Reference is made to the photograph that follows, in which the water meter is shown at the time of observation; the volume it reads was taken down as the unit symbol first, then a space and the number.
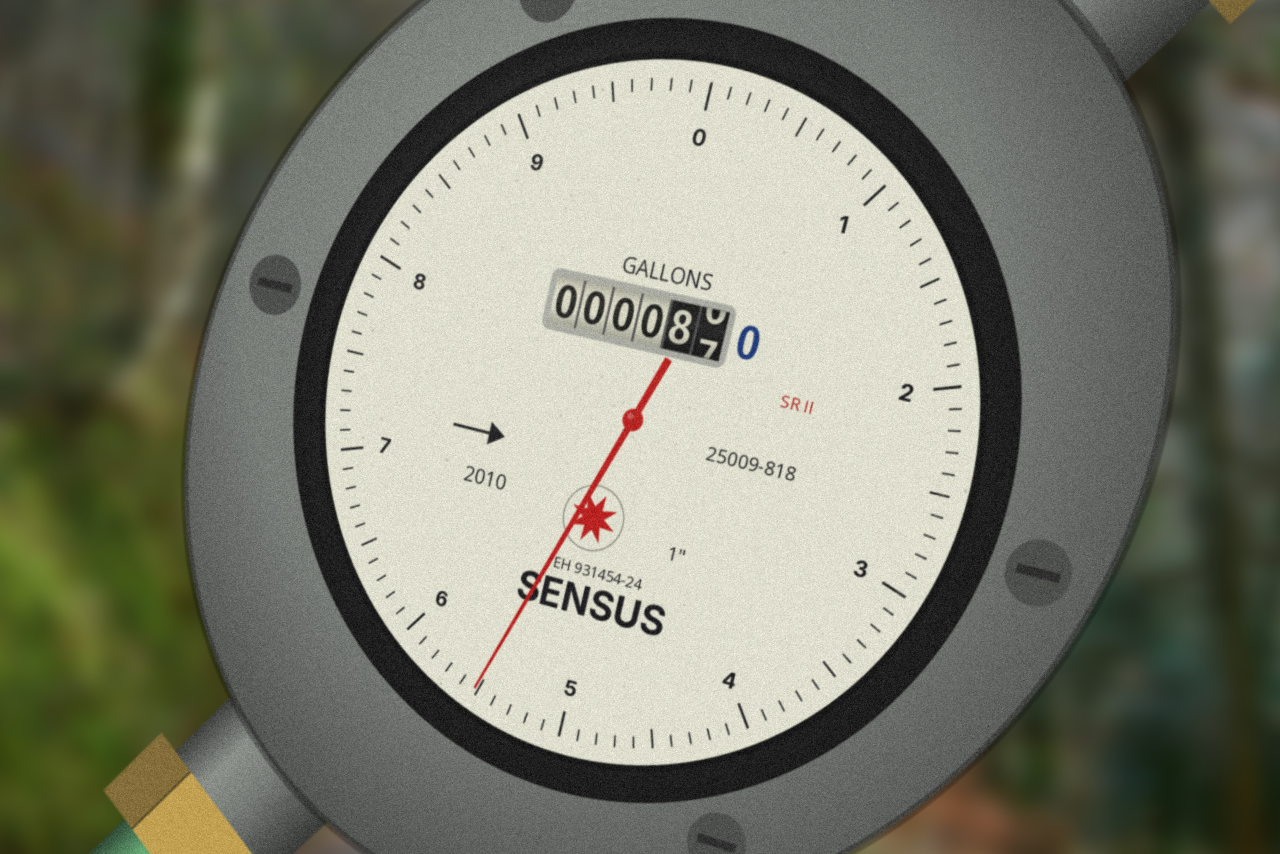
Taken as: gal 865.5
